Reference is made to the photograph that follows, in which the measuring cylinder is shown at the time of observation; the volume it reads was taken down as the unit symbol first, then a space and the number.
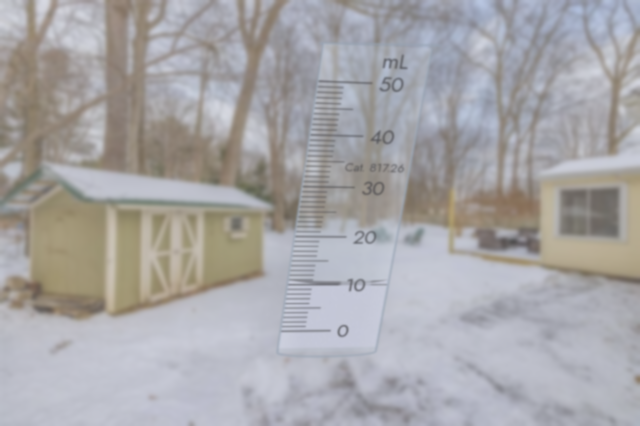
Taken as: mL 10
